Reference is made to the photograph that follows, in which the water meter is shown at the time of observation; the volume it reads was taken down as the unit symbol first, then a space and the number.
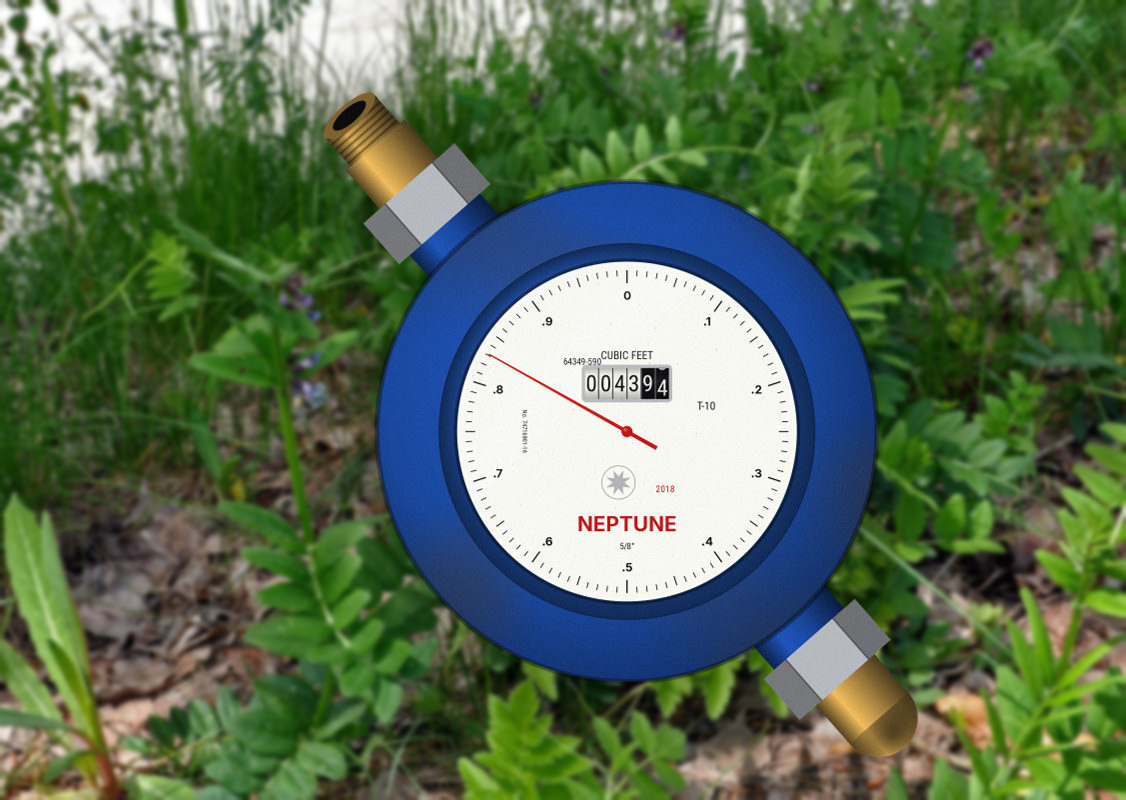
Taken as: ft³ 4393.83
